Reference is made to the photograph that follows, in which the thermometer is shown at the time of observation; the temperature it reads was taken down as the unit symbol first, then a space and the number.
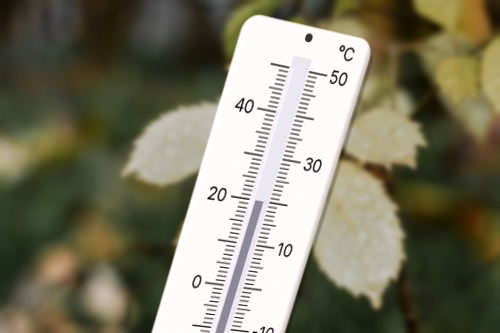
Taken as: °C 20
